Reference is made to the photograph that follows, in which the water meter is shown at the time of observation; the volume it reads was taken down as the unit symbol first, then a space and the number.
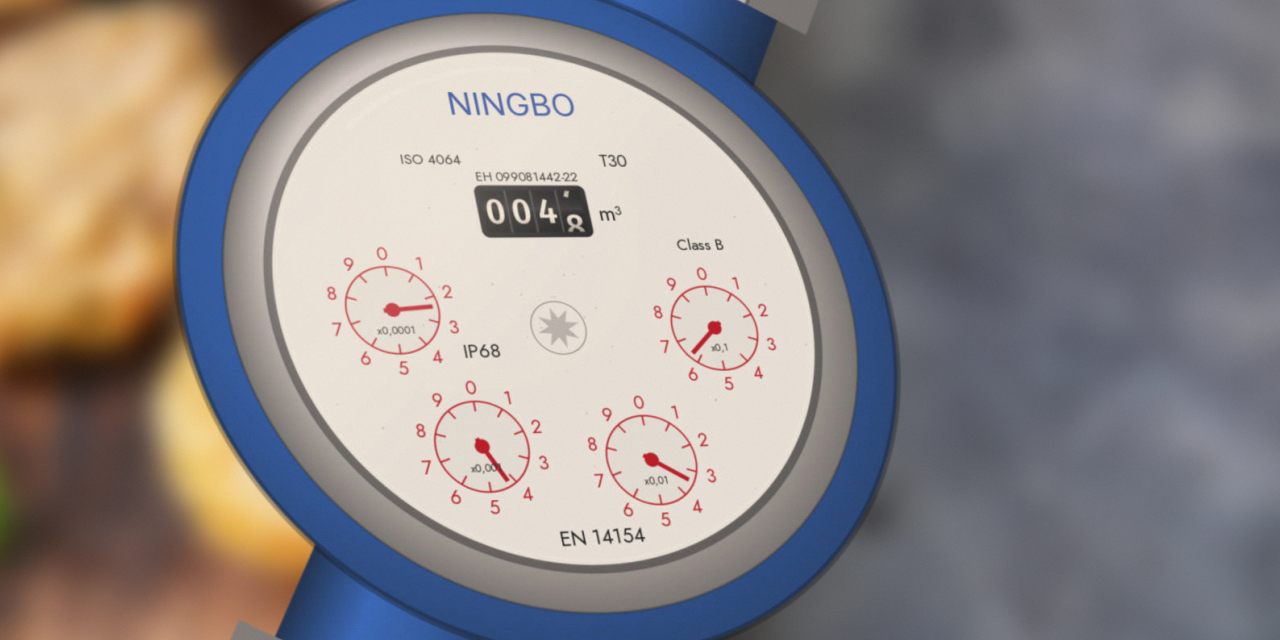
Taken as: m³ 47.6342
